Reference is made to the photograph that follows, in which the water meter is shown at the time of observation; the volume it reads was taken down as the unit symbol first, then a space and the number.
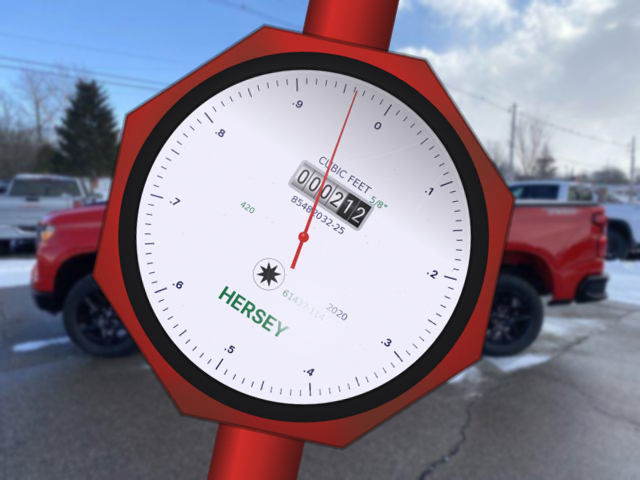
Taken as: ft³ 211.96
